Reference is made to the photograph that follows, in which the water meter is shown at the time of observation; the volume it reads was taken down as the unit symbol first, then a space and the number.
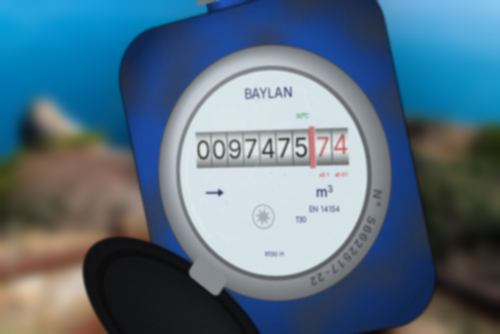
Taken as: m³ 97475.74
